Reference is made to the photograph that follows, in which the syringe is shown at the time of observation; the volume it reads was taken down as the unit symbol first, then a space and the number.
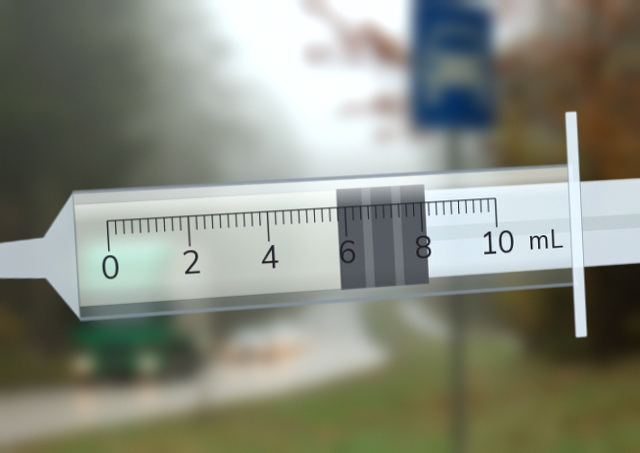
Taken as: mL 5.8
